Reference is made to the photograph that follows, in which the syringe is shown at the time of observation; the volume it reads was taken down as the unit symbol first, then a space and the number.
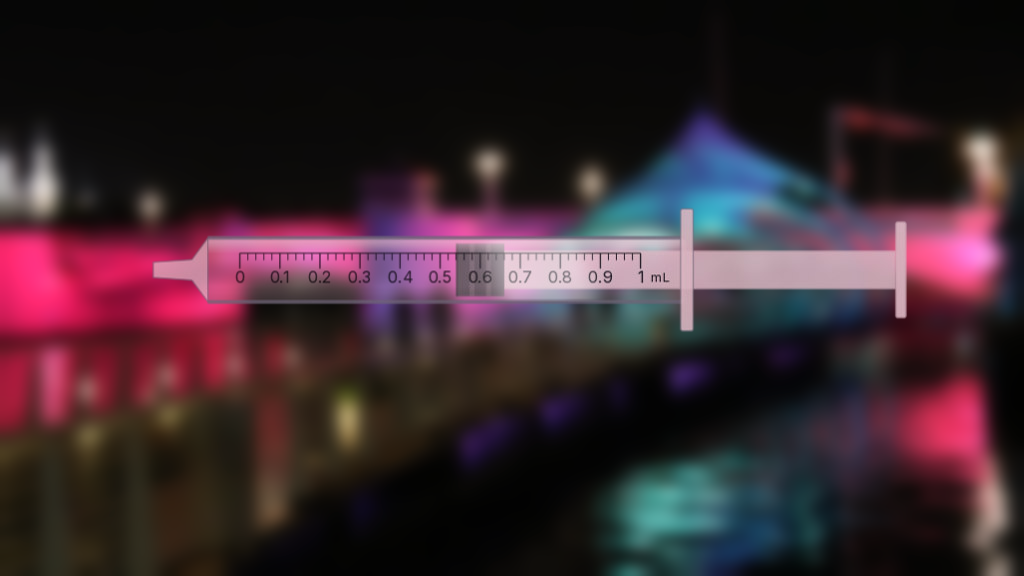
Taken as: mL 0.54
